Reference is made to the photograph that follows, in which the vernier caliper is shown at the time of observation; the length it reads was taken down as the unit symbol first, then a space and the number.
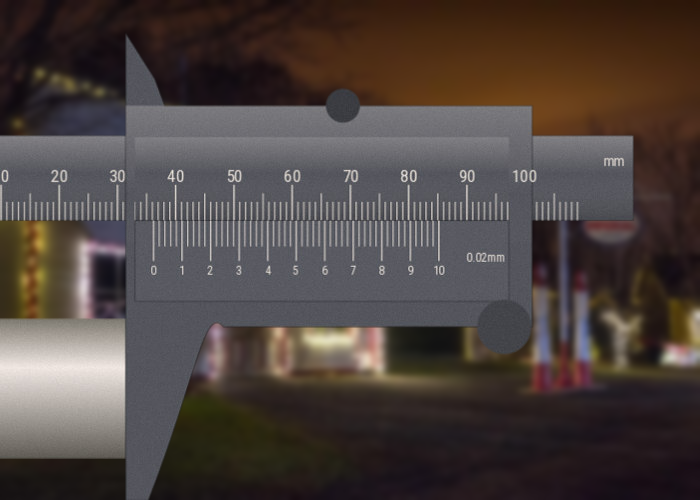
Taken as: mm 36.2
